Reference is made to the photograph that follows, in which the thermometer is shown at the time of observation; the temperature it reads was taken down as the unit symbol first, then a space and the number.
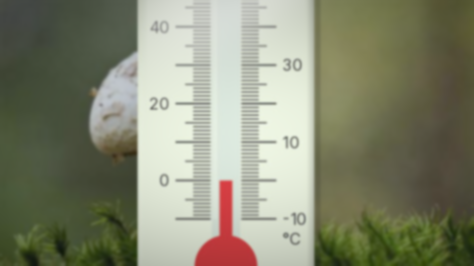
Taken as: °C 0
